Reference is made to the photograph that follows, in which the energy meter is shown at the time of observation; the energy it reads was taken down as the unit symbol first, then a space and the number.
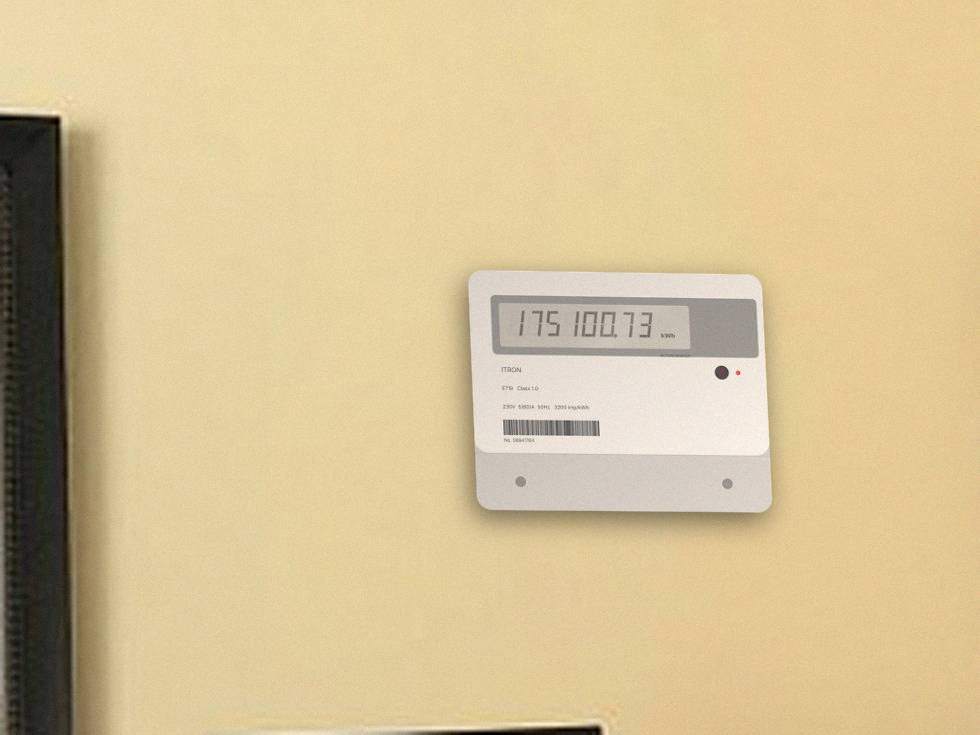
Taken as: kWh 175100.73
